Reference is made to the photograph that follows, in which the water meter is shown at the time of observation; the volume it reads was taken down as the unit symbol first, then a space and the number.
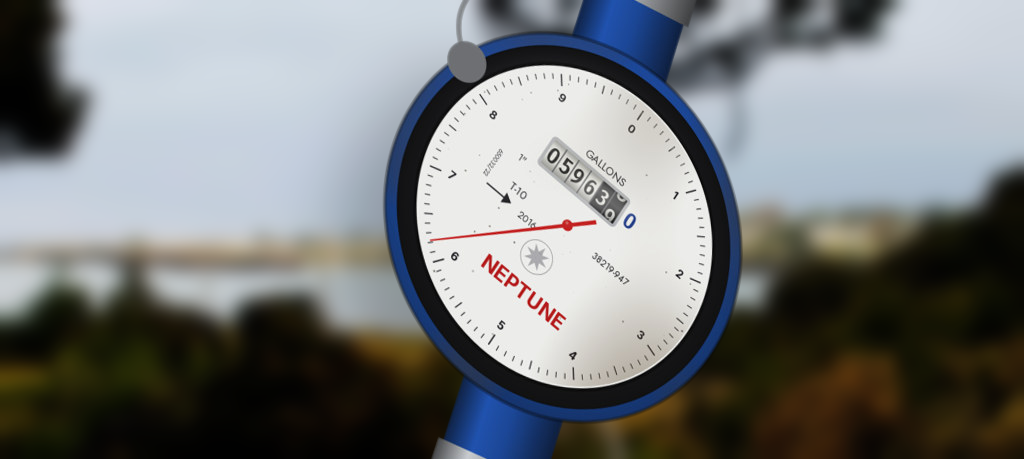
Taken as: gal 596386.2
